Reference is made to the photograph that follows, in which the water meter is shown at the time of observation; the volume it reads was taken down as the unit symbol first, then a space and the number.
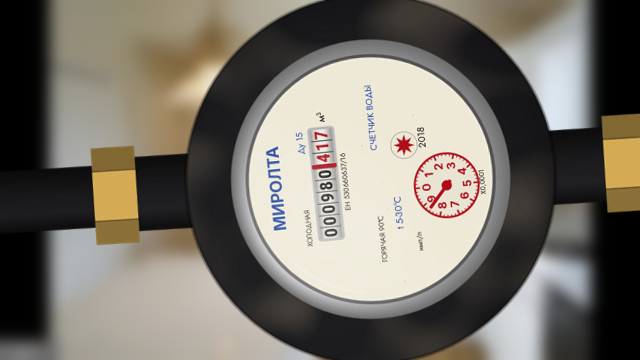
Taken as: m³ 980.4178
